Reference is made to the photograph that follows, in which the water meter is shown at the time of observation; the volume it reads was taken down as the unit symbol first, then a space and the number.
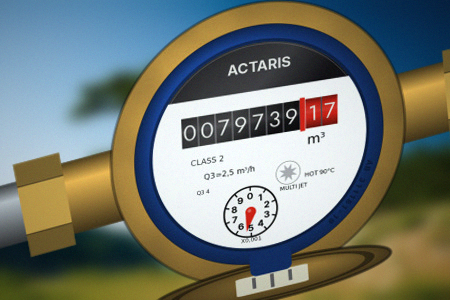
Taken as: m³ 79739.175
